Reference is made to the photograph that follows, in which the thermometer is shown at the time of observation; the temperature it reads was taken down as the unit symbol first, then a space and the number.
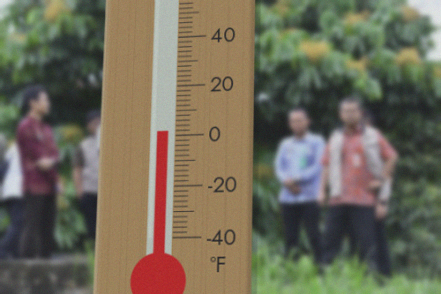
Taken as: °F 2
